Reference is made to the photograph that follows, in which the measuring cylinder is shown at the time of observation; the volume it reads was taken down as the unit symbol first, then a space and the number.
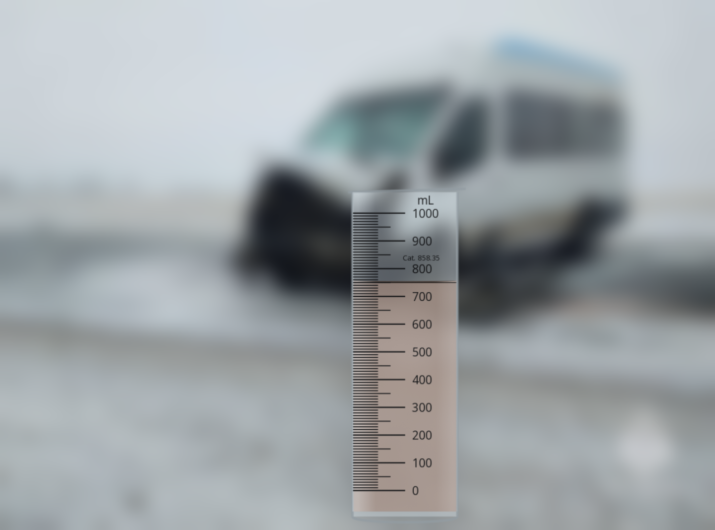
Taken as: mL 750
